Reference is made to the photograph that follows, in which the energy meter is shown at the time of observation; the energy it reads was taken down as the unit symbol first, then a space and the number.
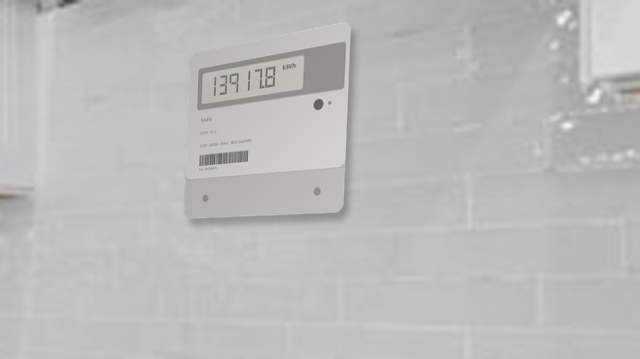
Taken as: kWh 13917.8
